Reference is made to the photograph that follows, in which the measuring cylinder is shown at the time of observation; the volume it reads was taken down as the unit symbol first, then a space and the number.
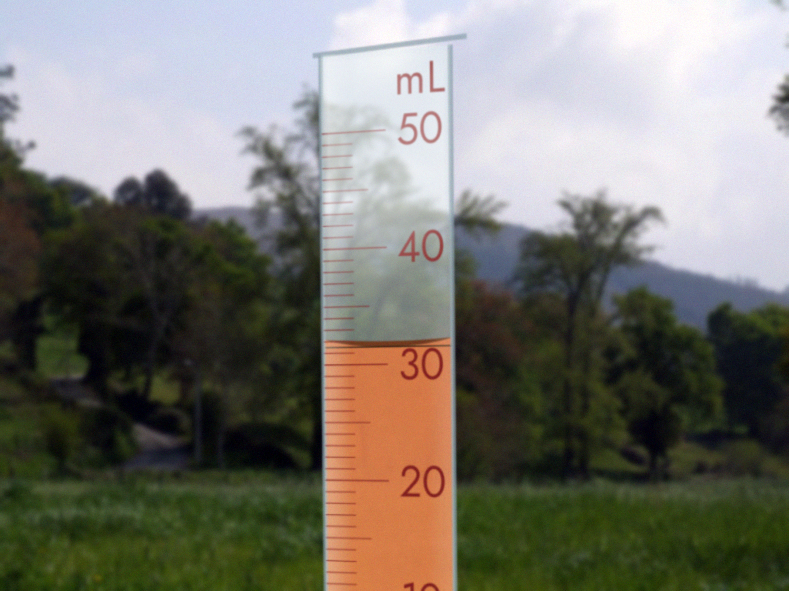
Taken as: mL 31.5
